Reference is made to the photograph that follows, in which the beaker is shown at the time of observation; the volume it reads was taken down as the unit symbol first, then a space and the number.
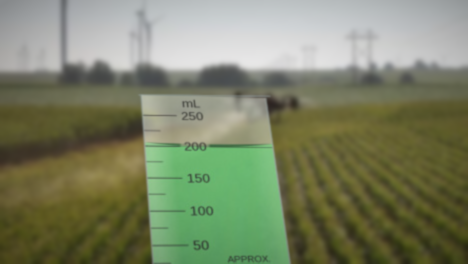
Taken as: mL 200
